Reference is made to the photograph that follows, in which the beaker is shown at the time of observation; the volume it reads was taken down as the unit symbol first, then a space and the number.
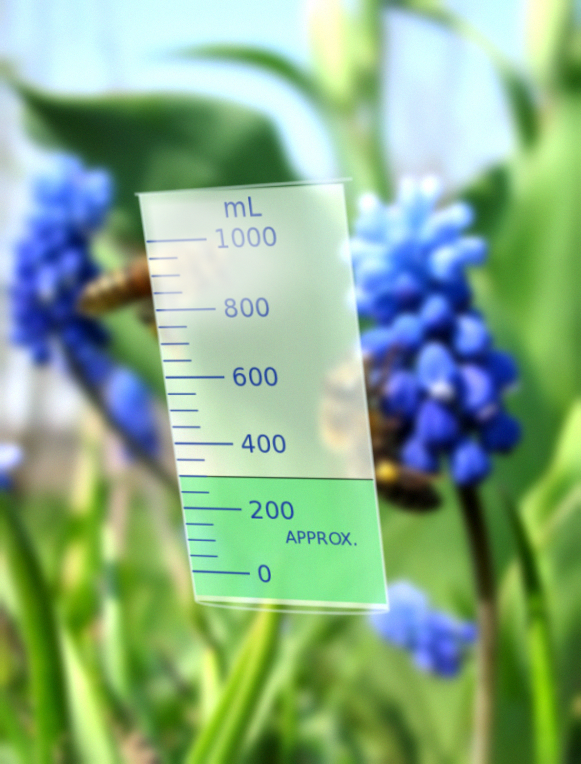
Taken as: mL 300
